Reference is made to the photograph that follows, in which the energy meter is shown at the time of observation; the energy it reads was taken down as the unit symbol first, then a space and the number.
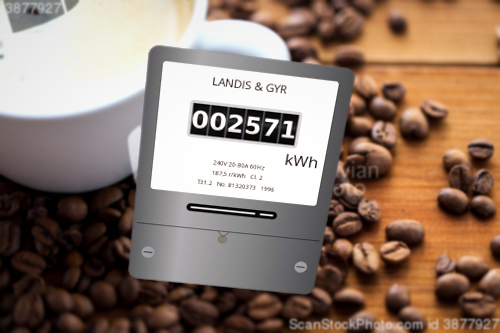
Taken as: kWh 2571
